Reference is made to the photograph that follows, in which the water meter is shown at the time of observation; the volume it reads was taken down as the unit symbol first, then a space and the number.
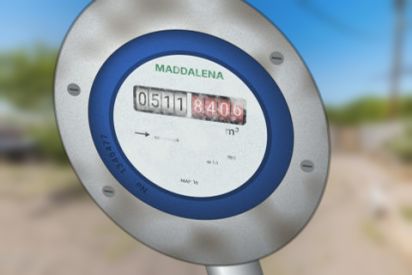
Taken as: m³ 511.8406
